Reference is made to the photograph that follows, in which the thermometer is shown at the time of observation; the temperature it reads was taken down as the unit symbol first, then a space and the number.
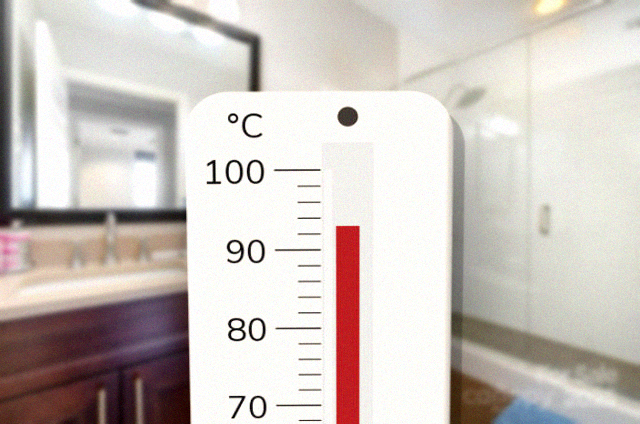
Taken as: °C 93
